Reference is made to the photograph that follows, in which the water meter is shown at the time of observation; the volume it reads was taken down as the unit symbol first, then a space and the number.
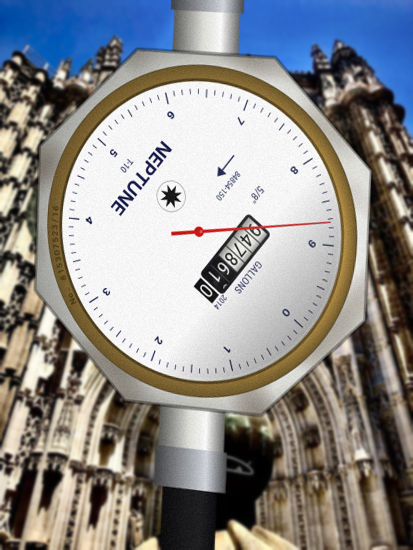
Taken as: gal 9478608.7
